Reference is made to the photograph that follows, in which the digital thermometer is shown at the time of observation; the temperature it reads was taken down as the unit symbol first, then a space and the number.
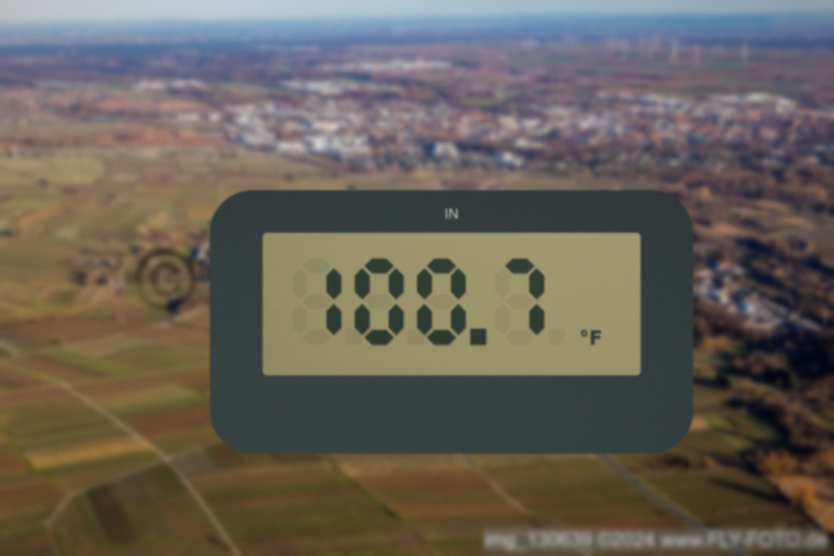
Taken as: °F 100.7
